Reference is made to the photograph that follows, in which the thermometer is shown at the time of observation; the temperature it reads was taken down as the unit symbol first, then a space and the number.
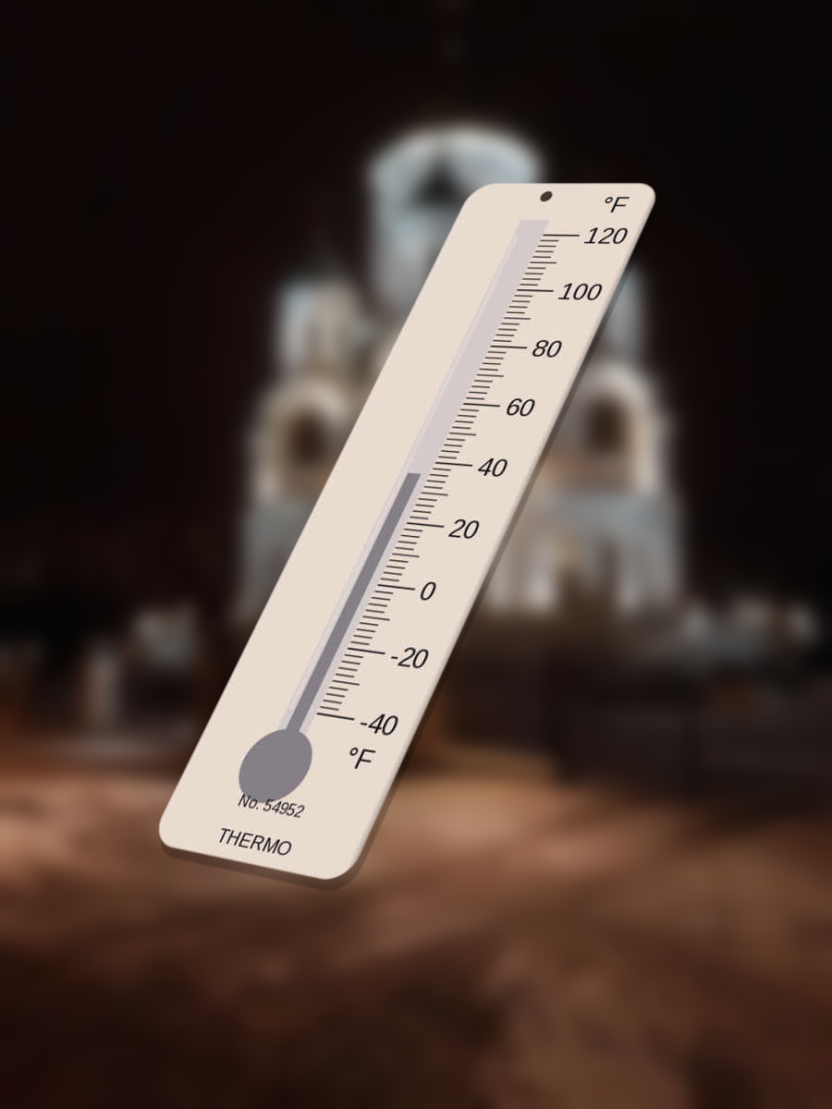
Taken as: °F 36
